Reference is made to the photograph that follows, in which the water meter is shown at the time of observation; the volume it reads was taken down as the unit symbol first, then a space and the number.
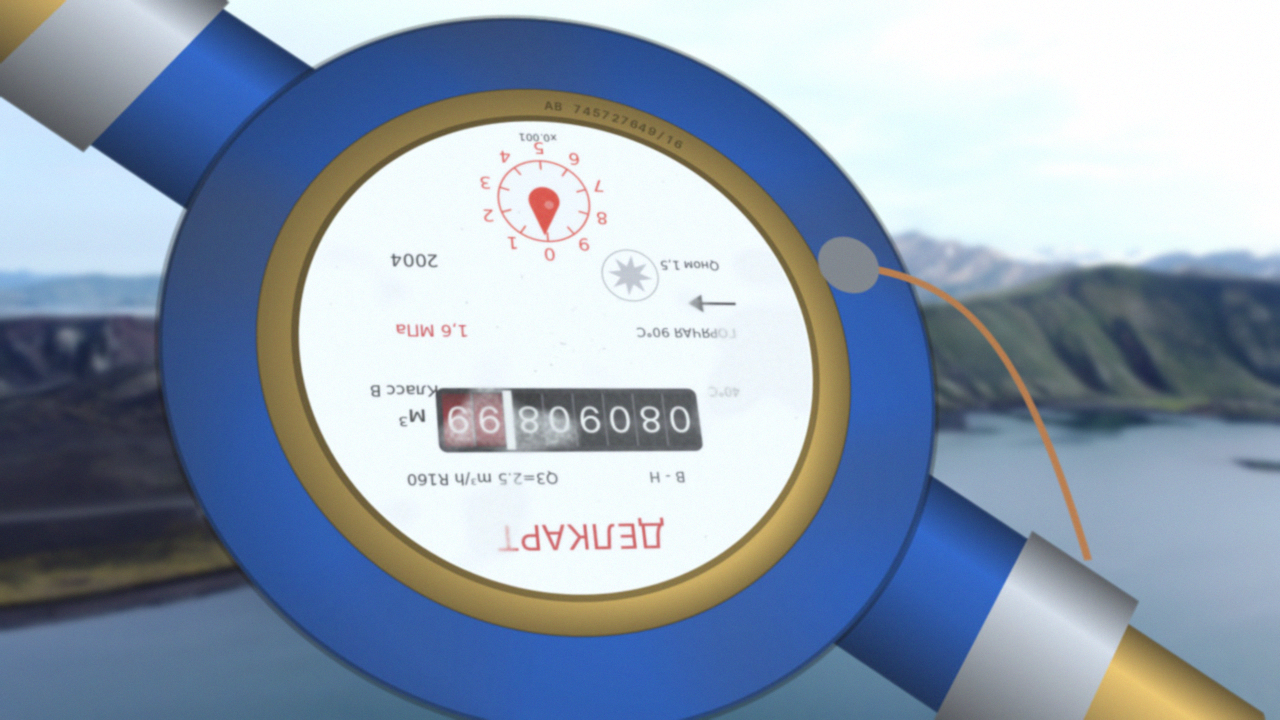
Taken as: m³ 80908.990
